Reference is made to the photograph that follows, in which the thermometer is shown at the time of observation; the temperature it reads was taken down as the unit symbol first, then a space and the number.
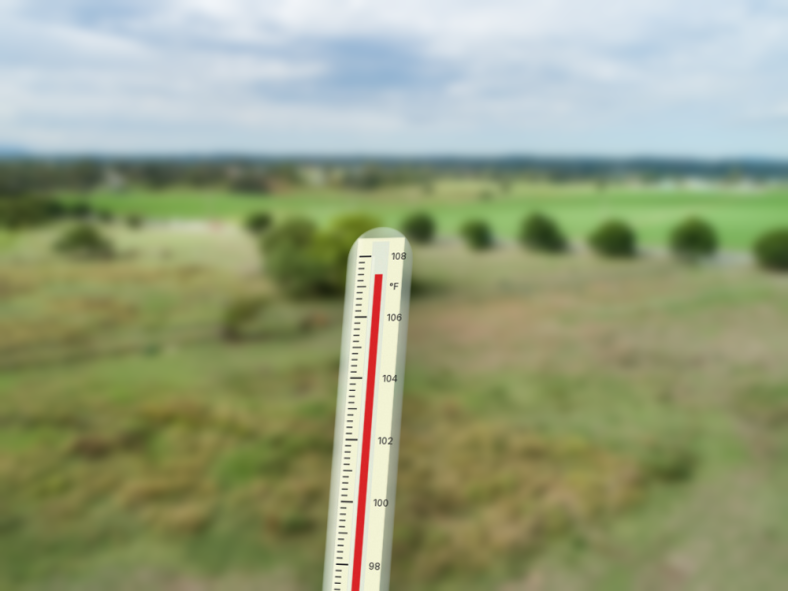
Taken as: °F 107.4
